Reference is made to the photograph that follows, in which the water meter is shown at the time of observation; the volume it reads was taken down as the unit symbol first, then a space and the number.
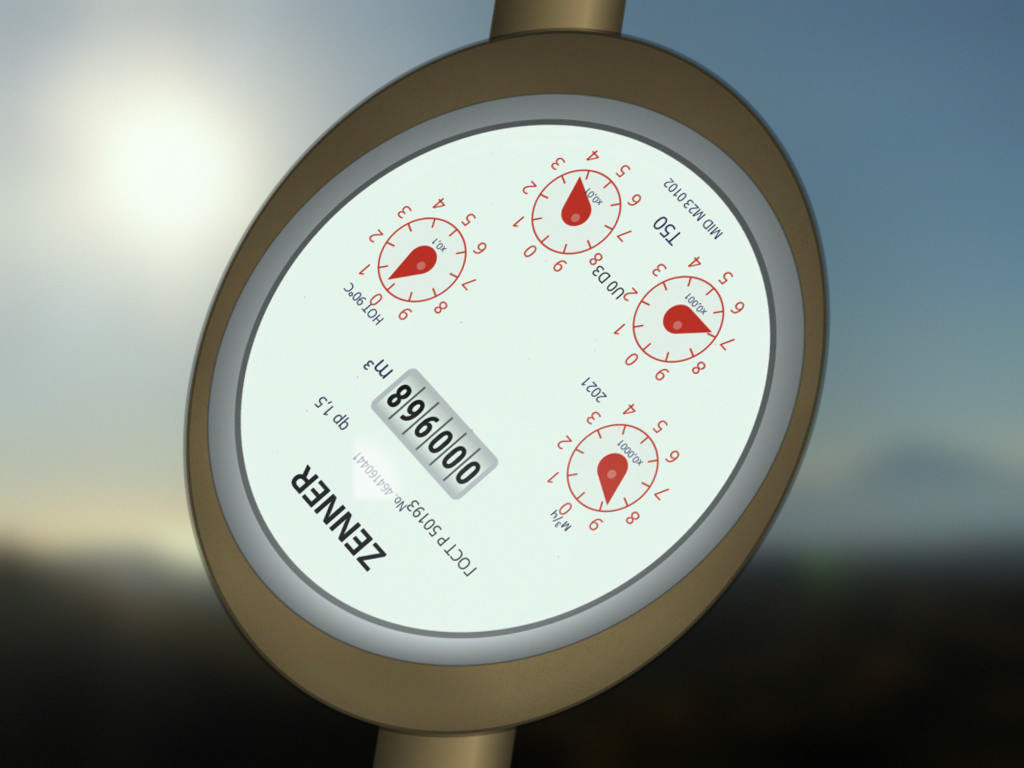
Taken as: m³ 968.0368
